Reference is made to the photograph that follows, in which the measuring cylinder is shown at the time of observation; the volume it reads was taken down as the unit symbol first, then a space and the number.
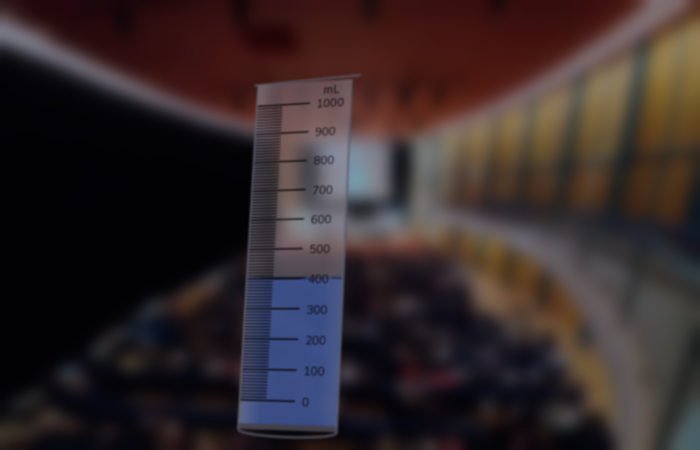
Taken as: mL 400
